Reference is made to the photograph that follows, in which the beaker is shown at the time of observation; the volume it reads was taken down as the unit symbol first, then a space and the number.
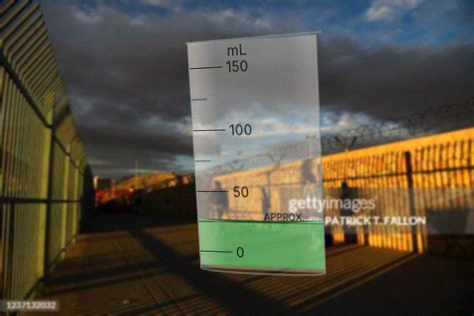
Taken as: mL 25
